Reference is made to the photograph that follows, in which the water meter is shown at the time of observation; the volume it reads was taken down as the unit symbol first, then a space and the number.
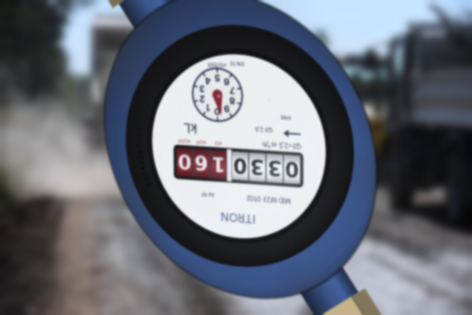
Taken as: kL 330.1599
